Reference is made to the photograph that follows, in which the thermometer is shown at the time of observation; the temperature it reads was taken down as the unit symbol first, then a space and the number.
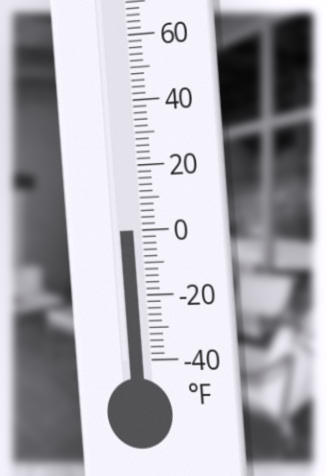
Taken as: °F 0
